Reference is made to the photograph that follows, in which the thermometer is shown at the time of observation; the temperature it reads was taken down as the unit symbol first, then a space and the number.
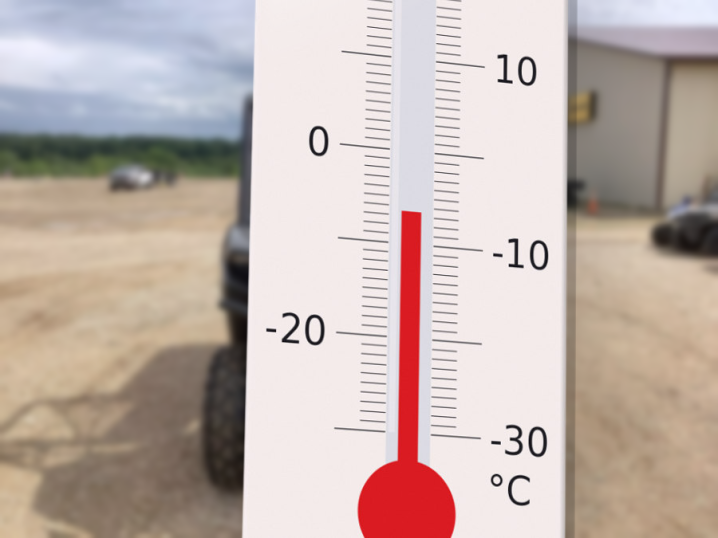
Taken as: °C -6.5
